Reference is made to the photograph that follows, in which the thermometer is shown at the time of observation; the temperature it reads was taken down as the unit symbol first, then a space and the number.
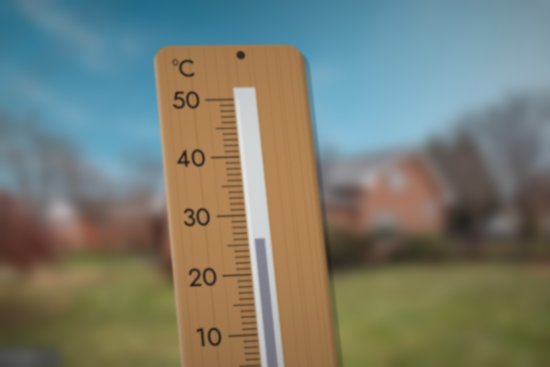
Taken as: °C 26
